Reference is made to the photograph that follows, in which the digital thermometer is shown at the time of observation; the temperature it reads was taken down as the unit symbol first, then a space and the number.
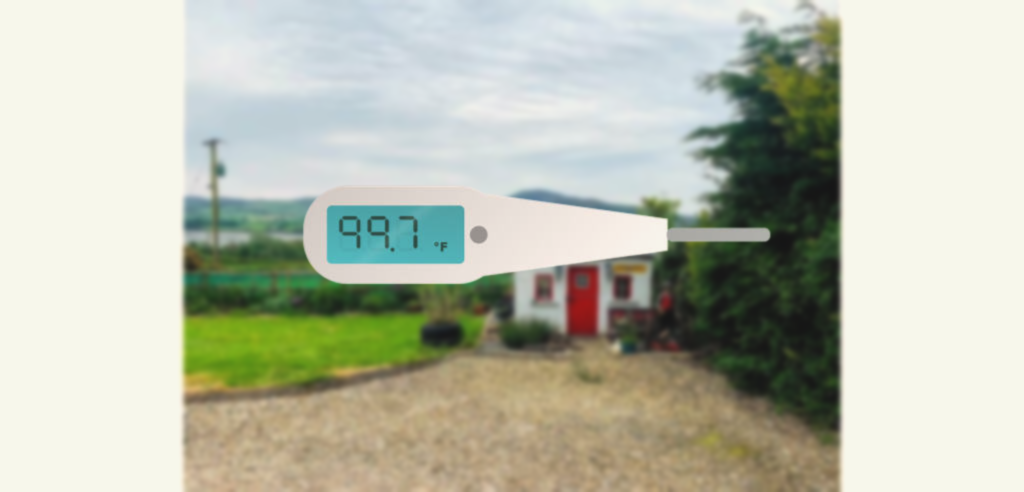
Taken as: °F 99.7
